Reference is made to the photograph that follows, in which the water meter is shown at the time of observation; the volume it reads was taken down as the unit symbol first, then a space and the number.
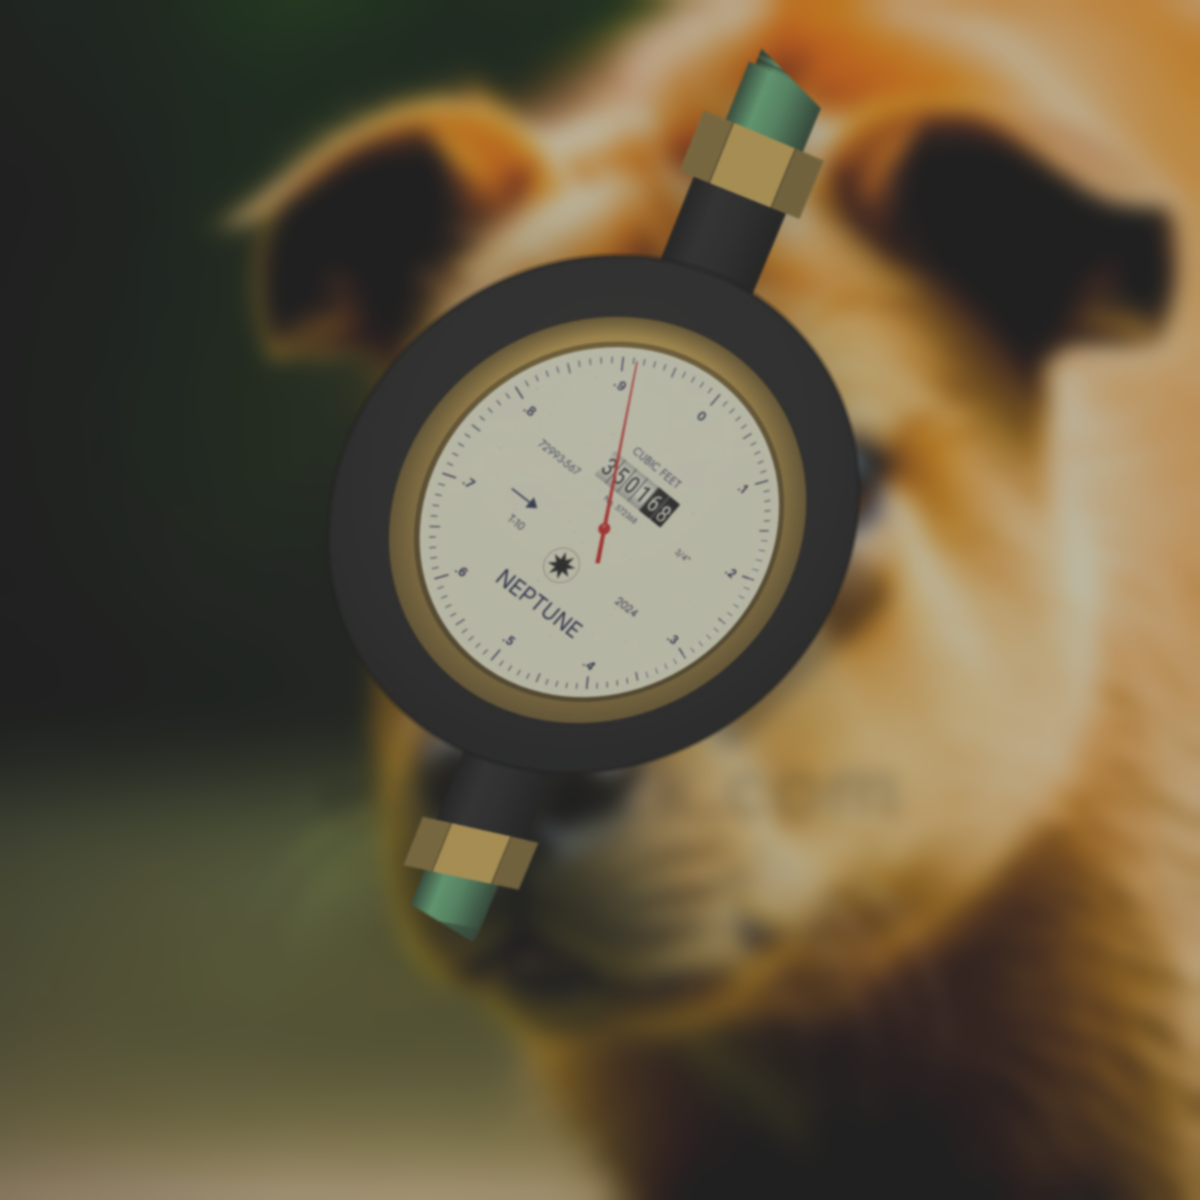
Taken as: ft³ 350167.91
